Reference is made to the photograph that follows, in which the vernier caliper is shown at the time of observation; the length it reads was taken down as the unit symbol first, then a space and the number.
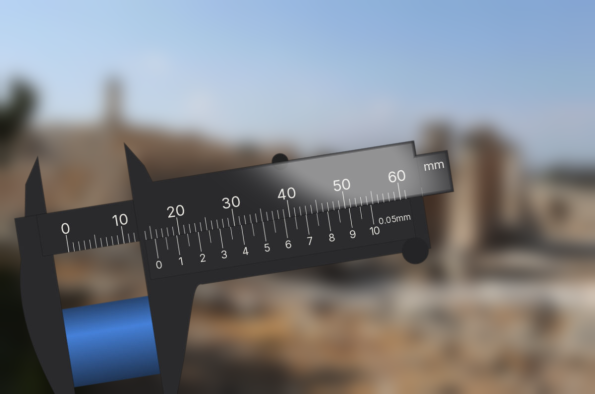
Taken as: mm 15.6
